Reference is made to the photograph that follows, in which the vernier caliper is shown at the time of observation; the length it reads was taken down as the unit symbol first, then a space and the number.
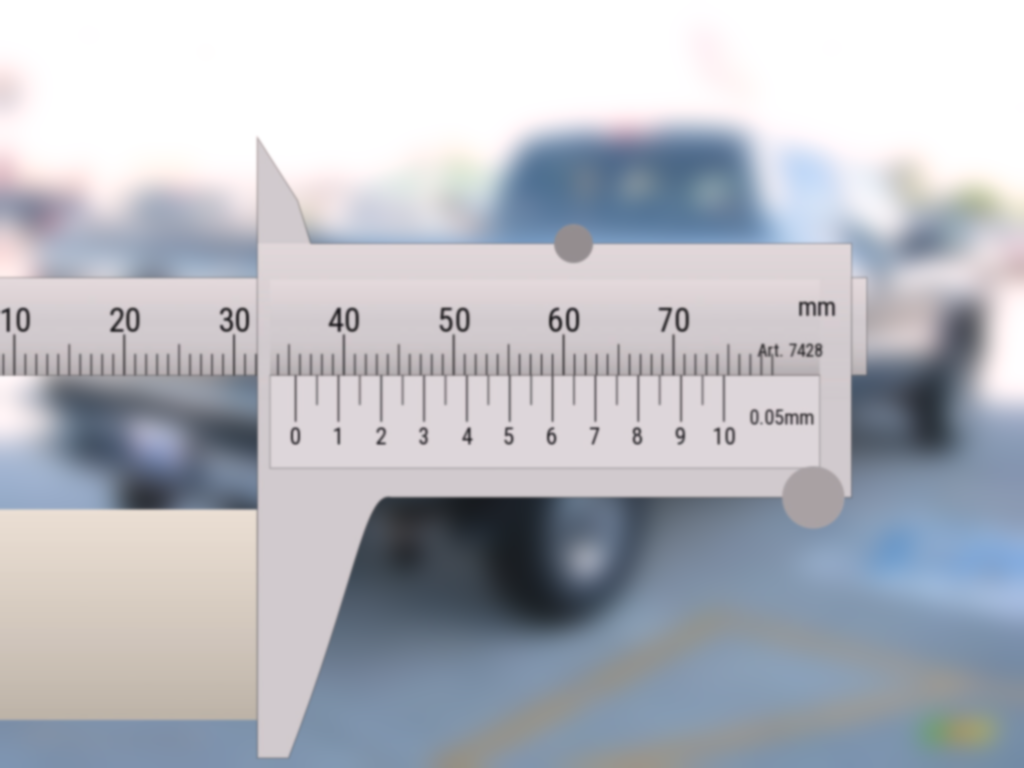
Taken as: mm 35.6
